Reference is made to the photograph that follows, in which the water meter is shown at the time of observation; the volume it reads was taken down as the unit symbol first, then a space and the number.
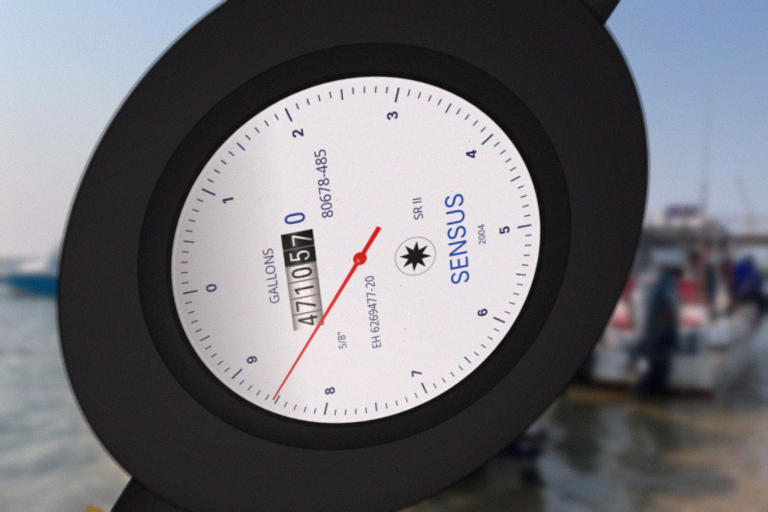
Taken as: gal 4710568.5
